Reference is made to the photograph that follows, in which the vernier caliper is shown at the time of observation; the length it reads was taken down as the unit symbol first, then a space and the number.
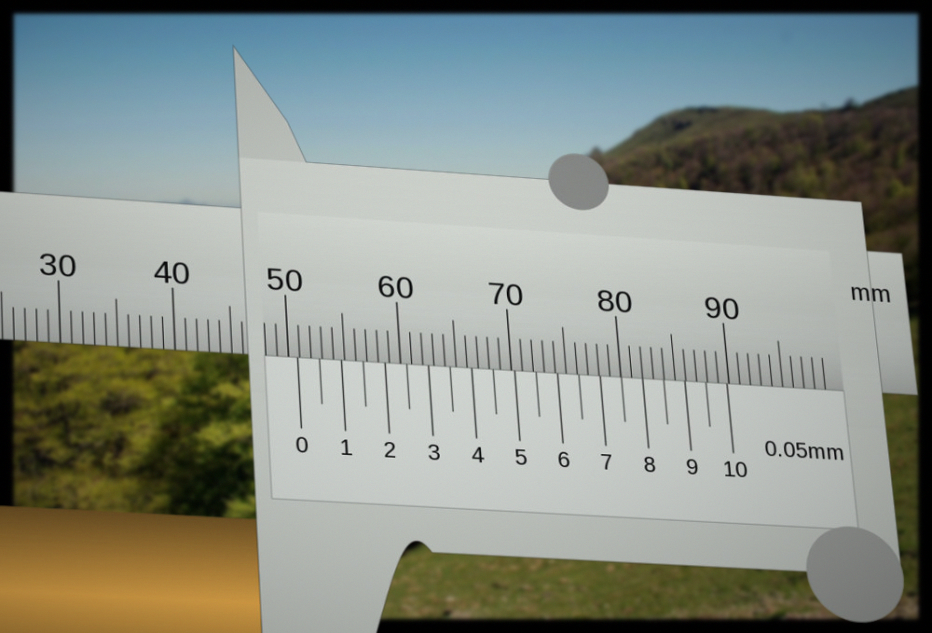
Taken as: mm 50.8
